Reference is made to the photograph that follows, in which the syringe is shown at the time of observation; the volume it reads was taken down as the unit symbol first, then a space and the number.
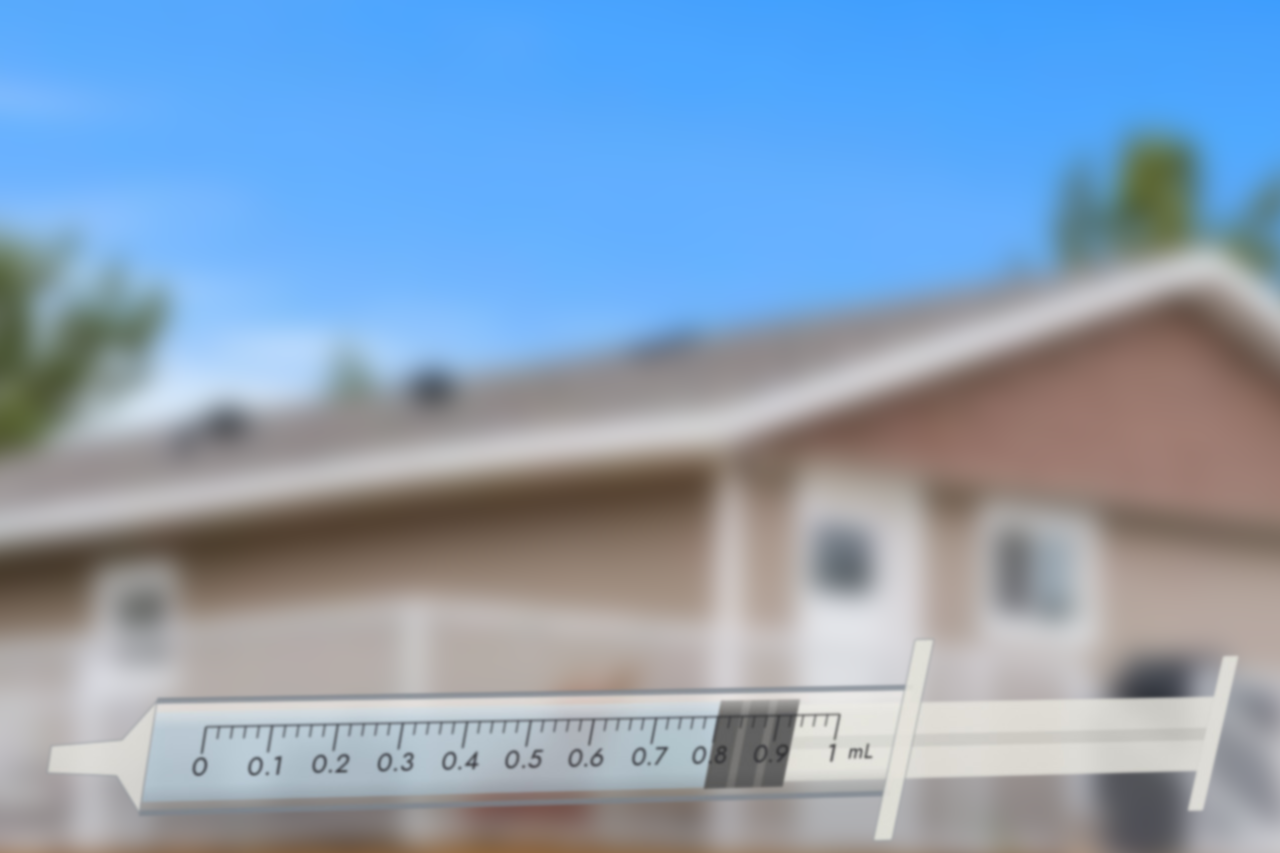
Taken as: mL 0.8
